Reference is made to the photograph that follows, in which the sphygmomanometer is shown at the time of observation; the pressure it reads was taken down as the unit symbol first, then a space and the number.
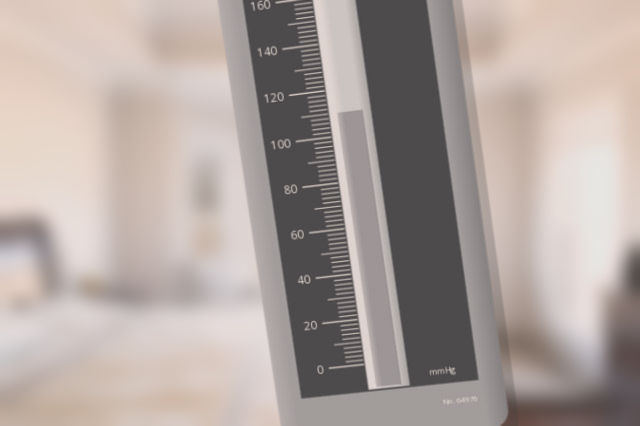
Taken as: mmHg 110
